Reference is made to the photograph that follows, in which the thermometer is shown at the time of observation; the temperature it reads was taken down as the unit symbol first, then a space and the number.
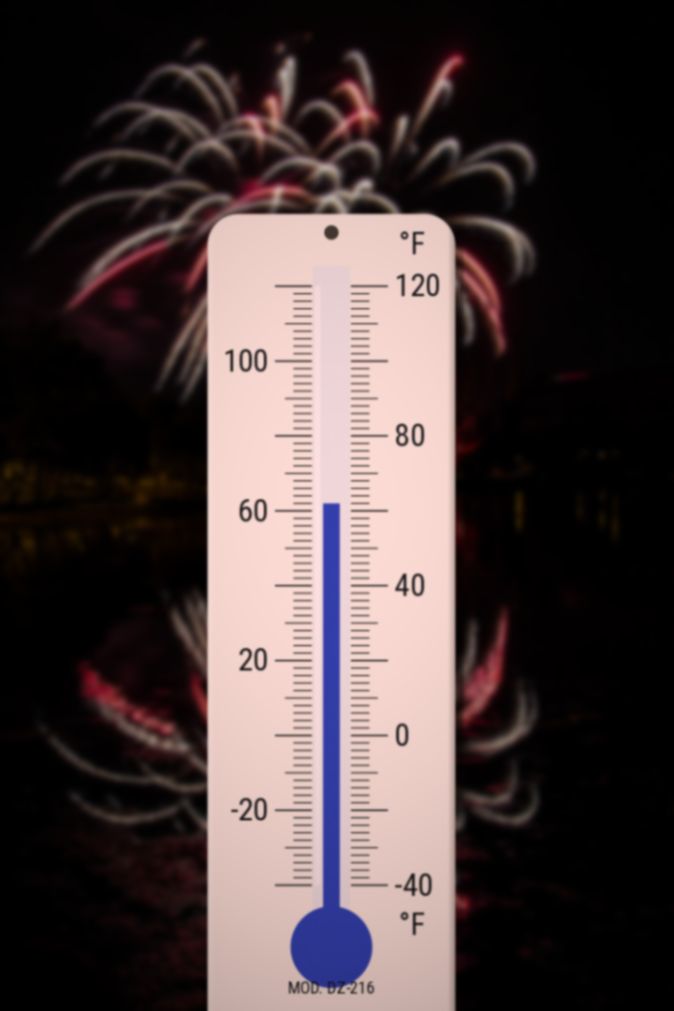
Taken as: °F 62
